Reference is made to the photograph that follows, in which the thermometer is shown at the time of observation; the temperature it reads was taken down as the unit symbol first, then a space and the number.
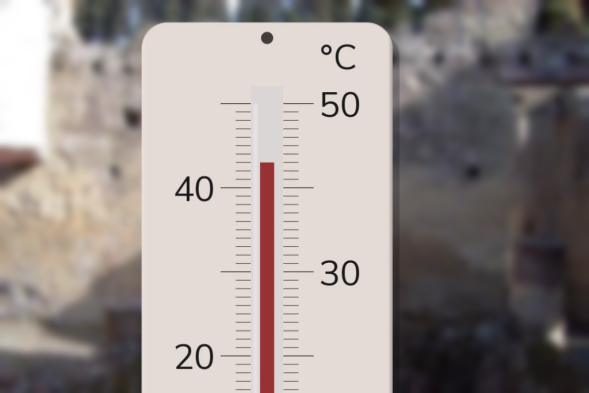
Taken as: °C 43
